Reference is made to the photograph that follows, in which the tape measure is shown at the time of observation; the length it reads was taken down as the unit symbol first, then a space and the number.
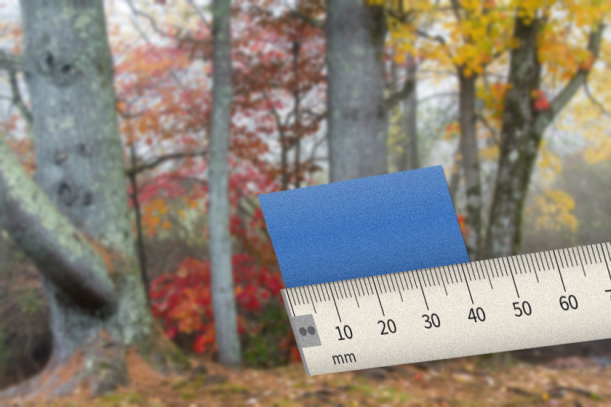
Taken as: mm 42
